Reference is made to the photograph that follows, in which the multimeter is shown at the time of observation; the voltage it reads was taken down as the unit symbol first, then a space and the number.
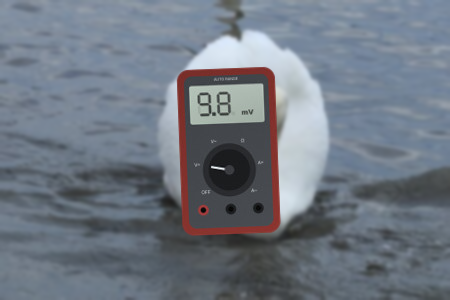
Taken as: mV 9.8
